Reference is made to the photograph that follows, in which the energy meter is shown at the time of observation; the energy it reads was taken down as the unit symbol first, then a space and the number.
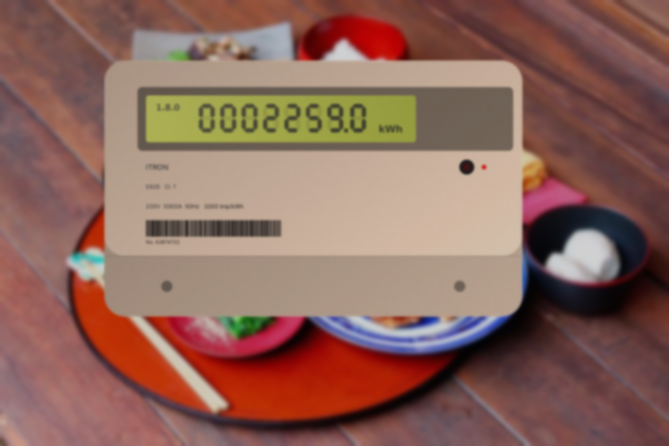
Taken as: kWh 2259.0
